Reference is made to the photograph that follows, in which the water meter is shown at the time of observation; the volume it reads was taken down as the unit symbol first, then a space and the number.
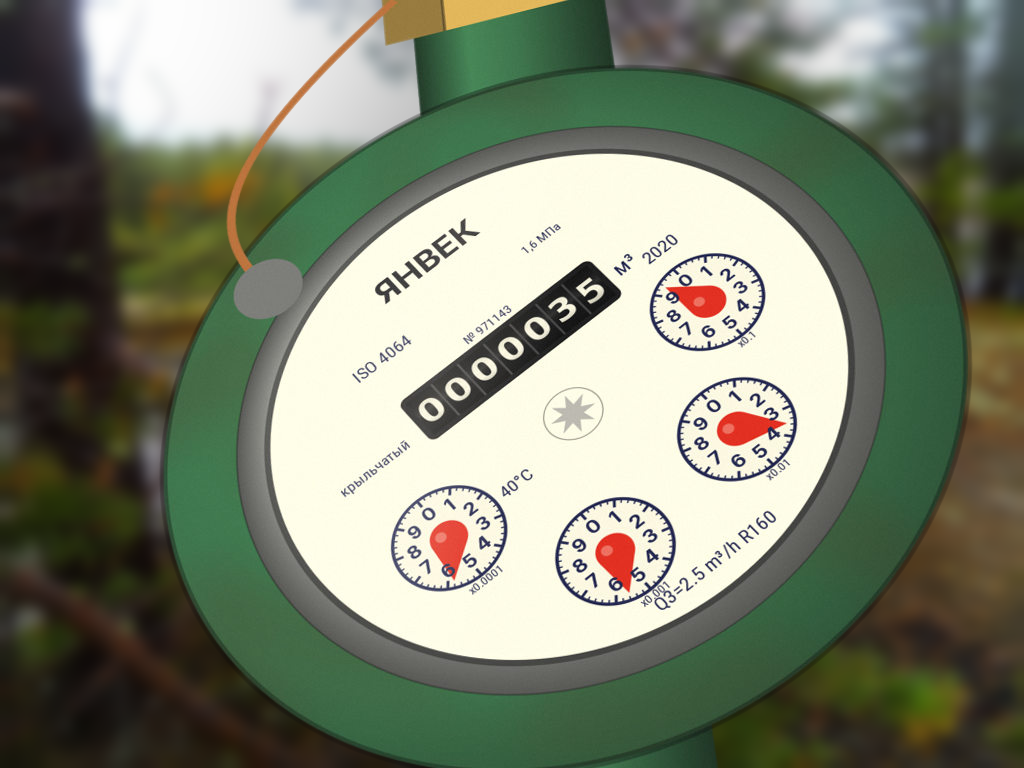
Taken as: m³ 34.9355
